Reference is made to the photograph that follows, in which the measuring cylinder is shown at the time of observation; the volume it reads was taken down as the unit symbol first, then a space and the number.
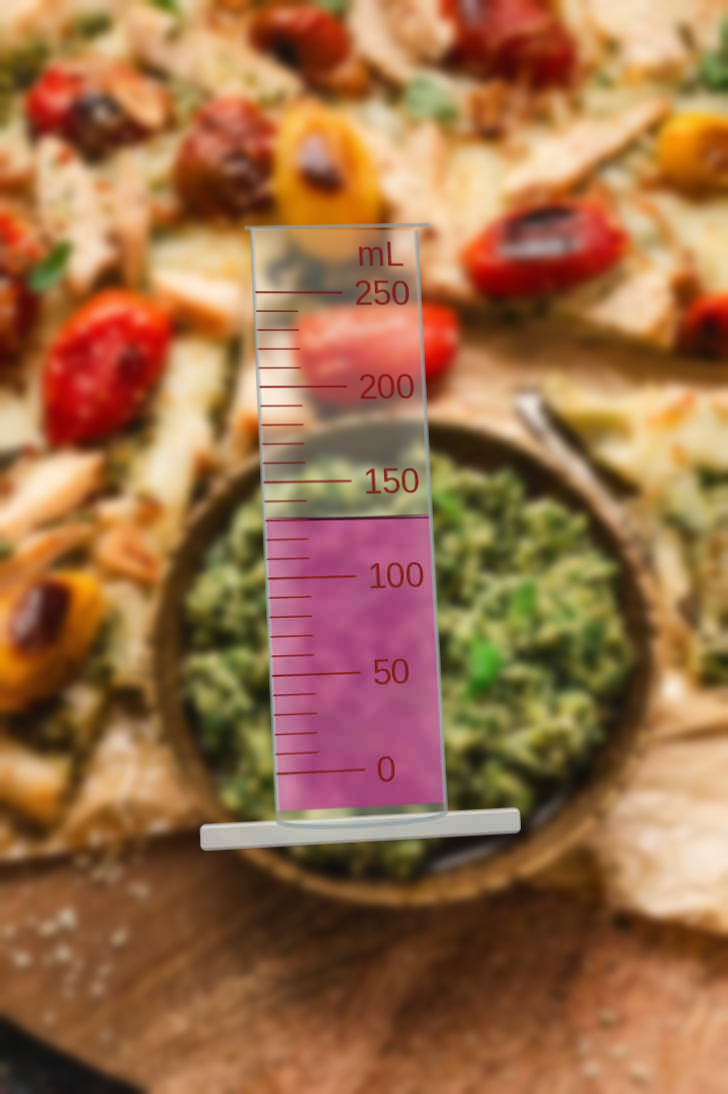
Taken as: mL 130
